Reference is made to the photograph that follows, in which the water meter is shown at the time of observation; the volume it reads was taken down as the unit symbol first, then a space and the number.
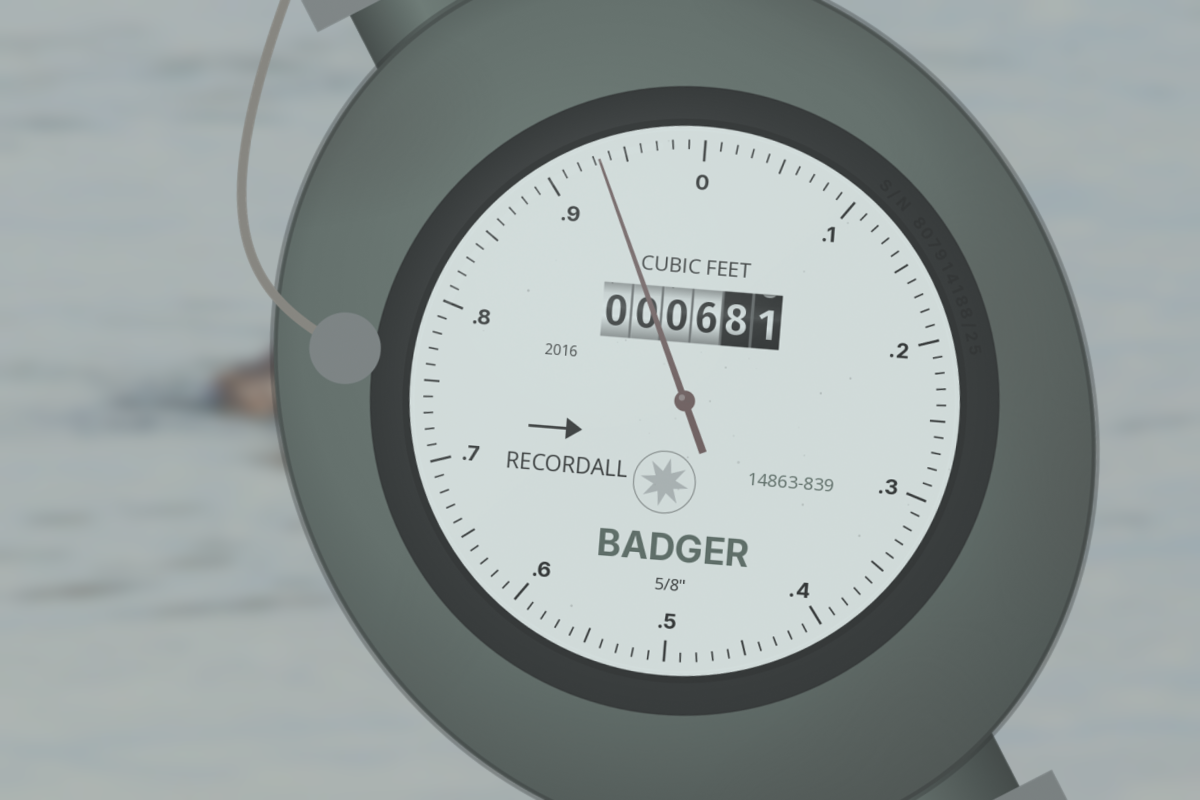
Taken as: ft³ 680.93
